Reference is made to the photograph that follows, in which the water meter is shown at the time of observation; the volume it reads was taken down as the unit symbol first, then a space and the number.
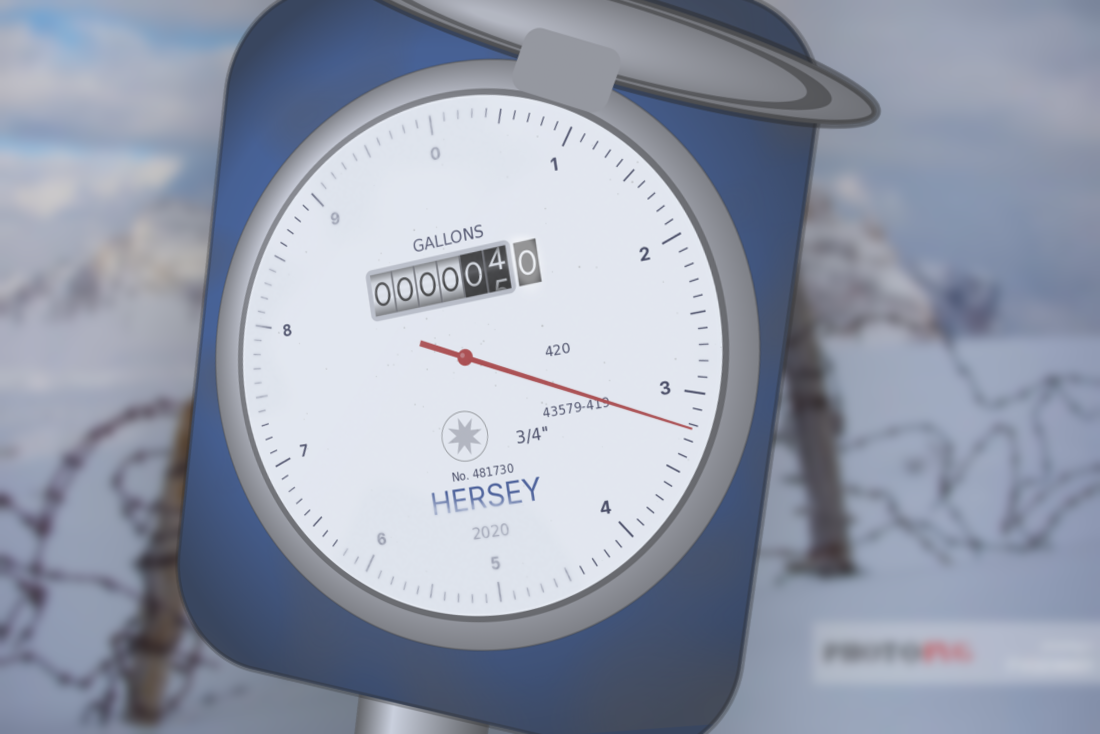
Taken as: gal 43.2
